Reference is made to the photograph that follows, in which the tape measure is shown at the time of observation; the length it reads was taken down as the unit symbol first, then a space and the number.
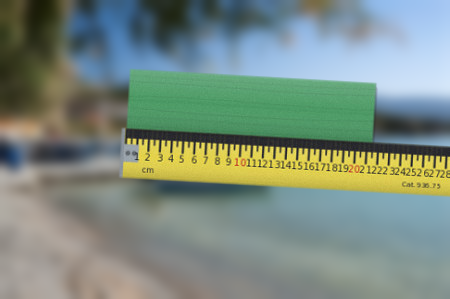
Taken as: cm 21.5
